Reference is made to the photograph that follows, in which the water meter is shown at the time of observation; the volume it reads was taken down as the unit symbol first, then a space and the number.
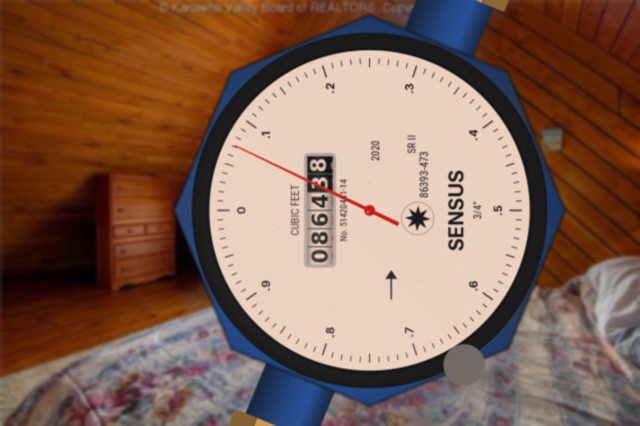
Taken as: ft³ 86438.07
